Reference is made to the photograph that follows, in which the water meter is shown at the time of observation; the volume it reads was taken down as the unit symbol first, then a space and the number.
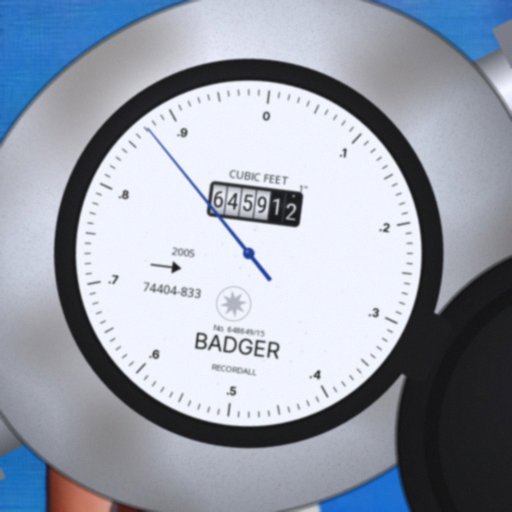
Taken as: ft³ 645911.87
